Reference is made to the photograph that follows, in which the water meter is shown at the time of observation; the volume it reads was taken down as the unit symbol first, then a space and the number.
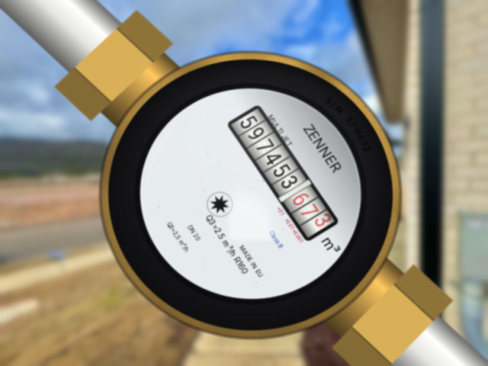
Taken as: m³ 597453.673
